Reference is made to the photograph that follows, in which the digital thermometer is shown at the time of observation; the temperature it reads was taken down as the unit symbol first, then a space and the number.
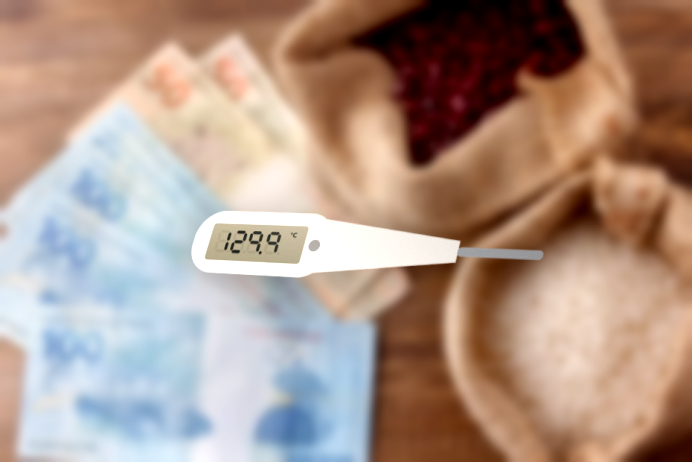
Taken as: °C 129.9
